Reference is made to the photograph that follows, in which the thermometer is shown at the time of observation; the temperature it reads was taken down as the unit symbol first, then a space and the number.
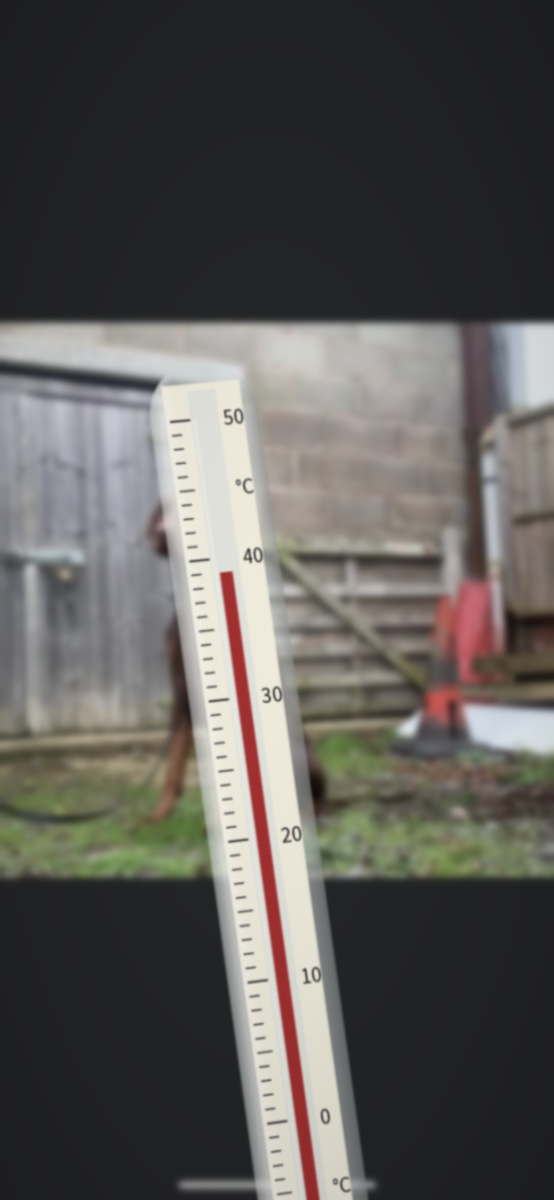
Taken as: °C 39
